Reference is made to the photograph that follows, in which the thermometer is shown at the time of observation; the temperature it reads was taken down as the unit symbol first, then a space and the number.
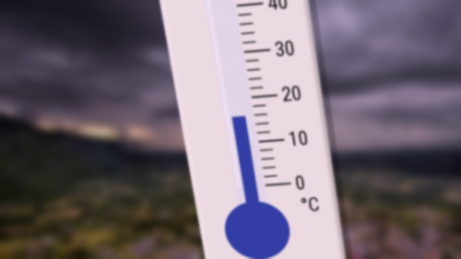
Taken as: °C 16
